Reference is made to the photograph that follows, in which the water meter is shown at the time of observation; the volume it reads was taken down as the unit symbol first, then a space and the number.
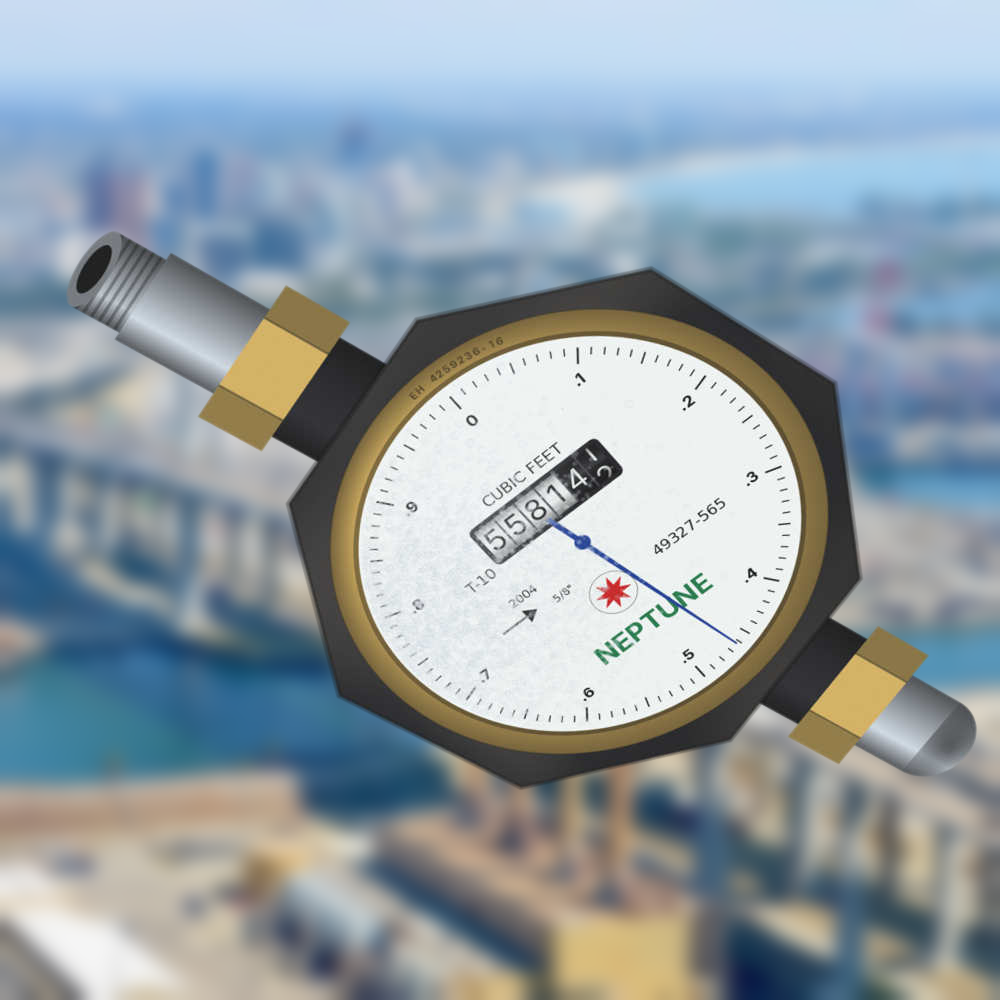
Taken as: ft³ 558141.46
